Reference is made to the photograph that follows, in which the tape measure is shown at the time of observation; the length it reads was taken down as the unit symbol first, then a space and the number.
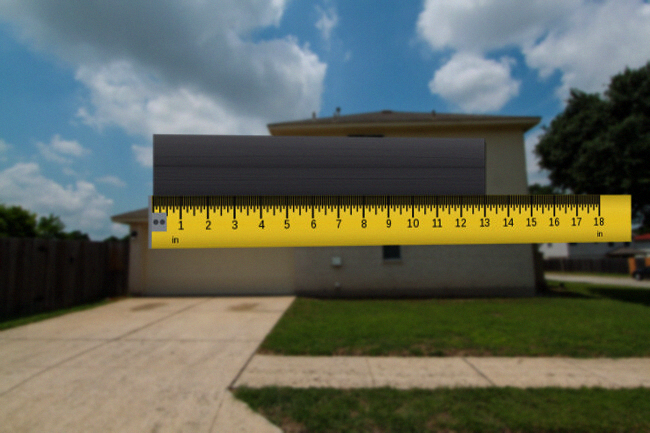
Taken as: in 13
